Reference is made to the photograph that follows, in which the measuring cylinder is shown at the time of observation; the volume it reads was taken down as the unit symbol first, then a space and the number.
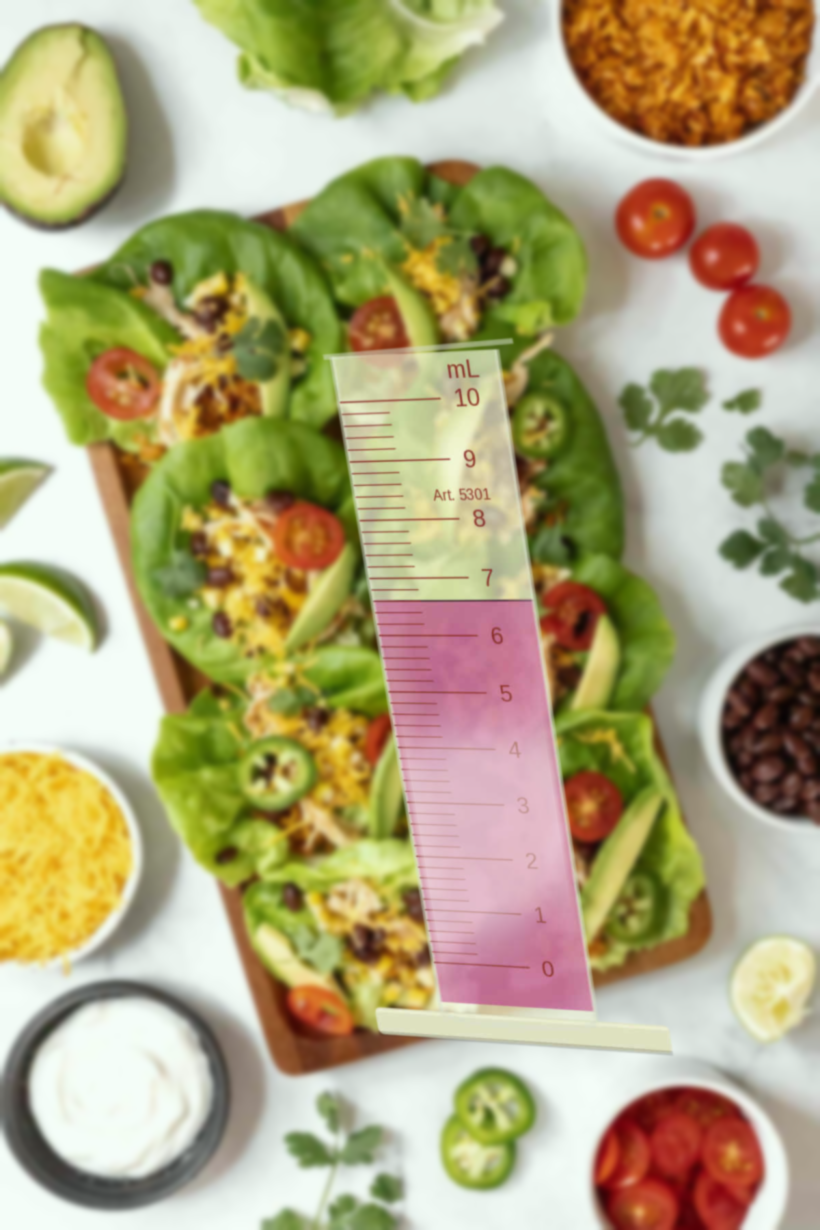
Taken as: mL 6.6
